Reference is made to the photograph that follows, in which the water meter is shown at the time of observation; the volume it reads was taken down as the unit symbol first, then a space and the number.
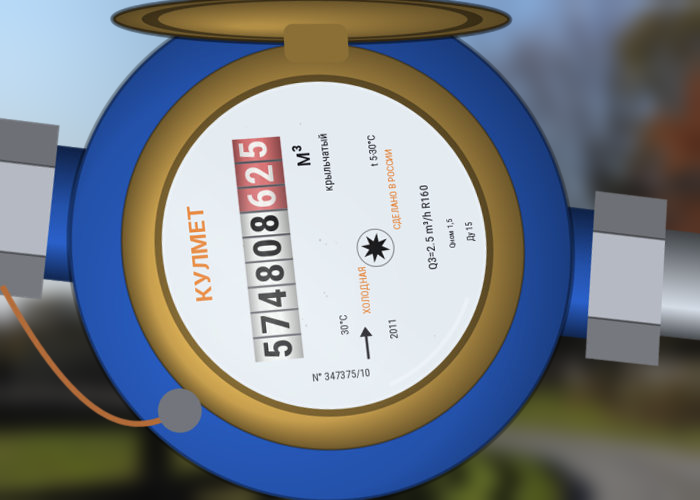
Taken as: m³ 574808.625
